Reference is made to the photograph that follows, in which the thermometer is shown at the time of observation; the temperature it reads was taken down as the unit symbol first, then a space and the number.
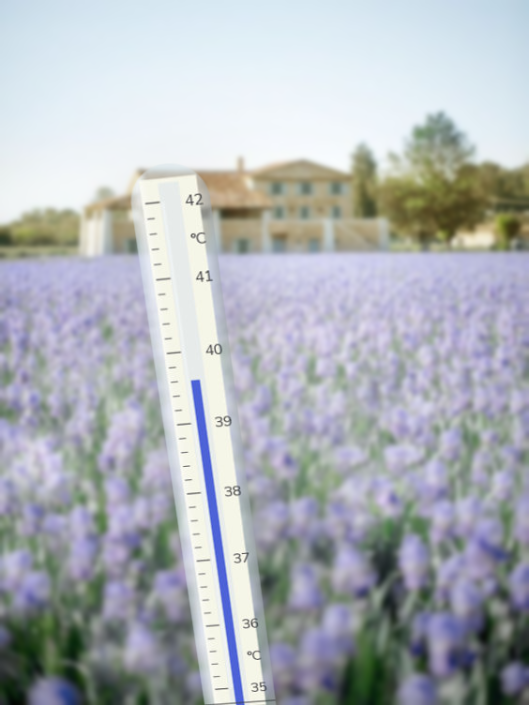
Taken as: °C 39.6
